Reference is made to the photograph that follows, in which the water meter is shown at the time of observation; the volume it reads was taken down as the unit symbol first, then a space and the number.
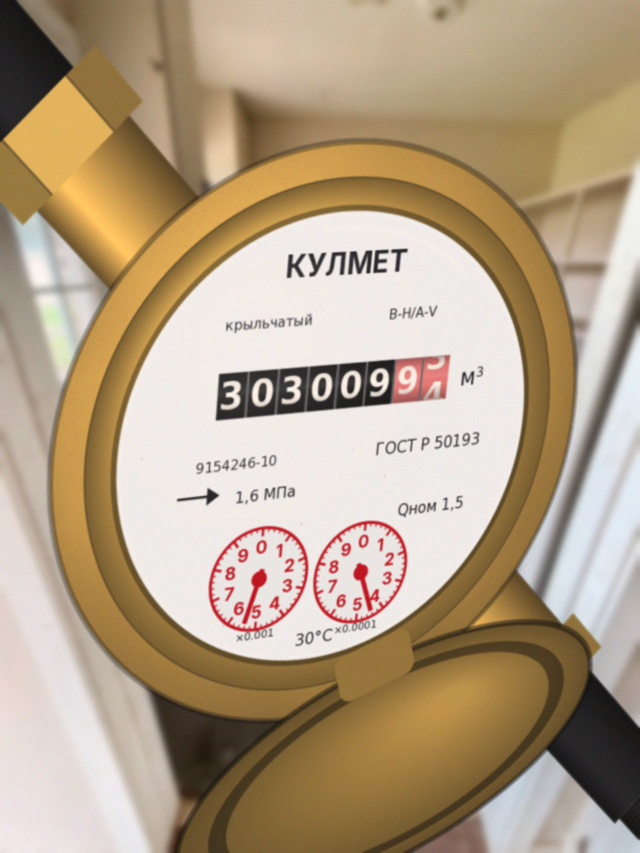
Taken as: m³ 303009.9354
